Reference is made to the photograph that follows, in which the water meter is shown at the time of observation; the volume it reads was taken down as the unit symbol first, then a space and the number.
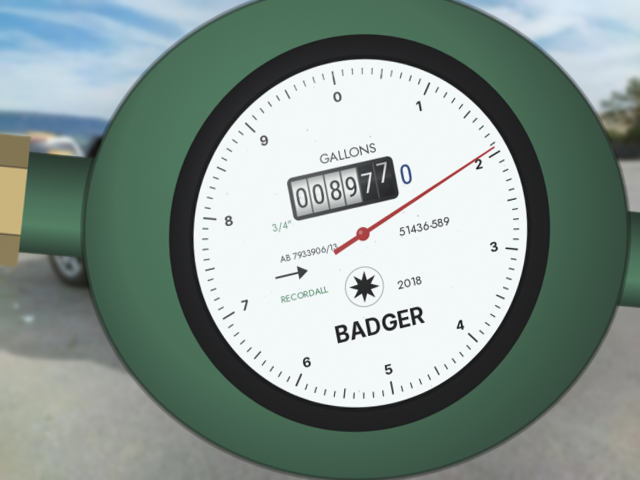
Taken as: gal 89771.9
